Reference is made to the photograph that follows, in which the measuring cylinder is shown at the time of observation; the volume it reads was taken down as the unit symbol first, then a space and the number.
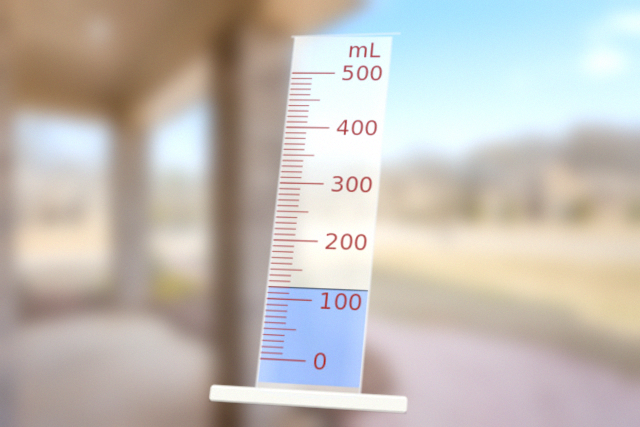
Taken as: mL 120
